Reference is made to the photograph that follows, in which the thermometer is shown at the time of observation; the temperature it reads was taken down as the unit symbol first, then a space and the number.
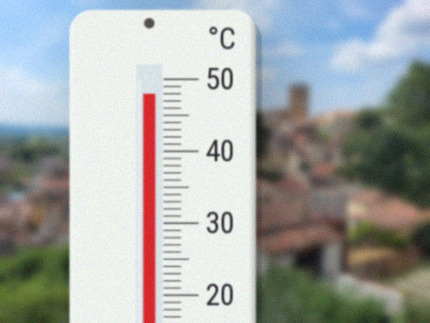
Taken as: °C 48
